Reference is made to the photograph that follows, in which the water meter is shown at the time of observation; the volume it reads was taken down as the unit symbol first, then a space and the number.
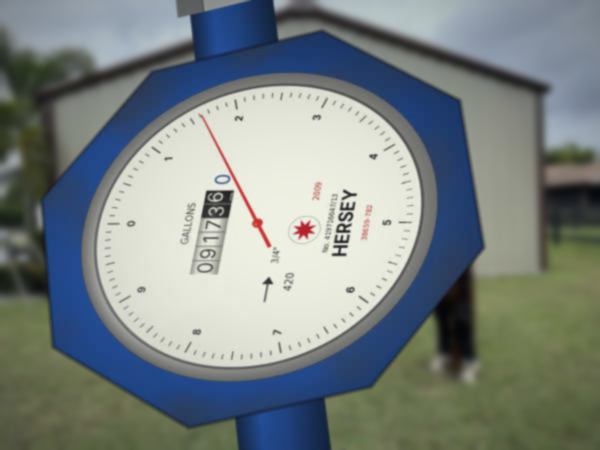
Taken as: gal 917361.6
